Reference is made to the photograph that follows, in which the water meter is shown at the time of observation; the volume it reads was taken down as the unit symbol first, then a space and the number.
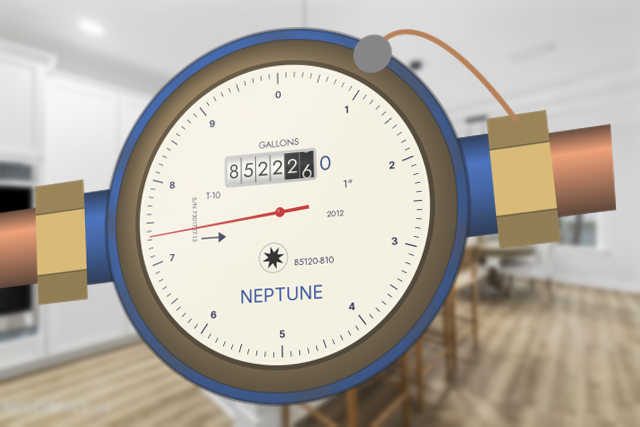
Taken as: gal 8522257.3
